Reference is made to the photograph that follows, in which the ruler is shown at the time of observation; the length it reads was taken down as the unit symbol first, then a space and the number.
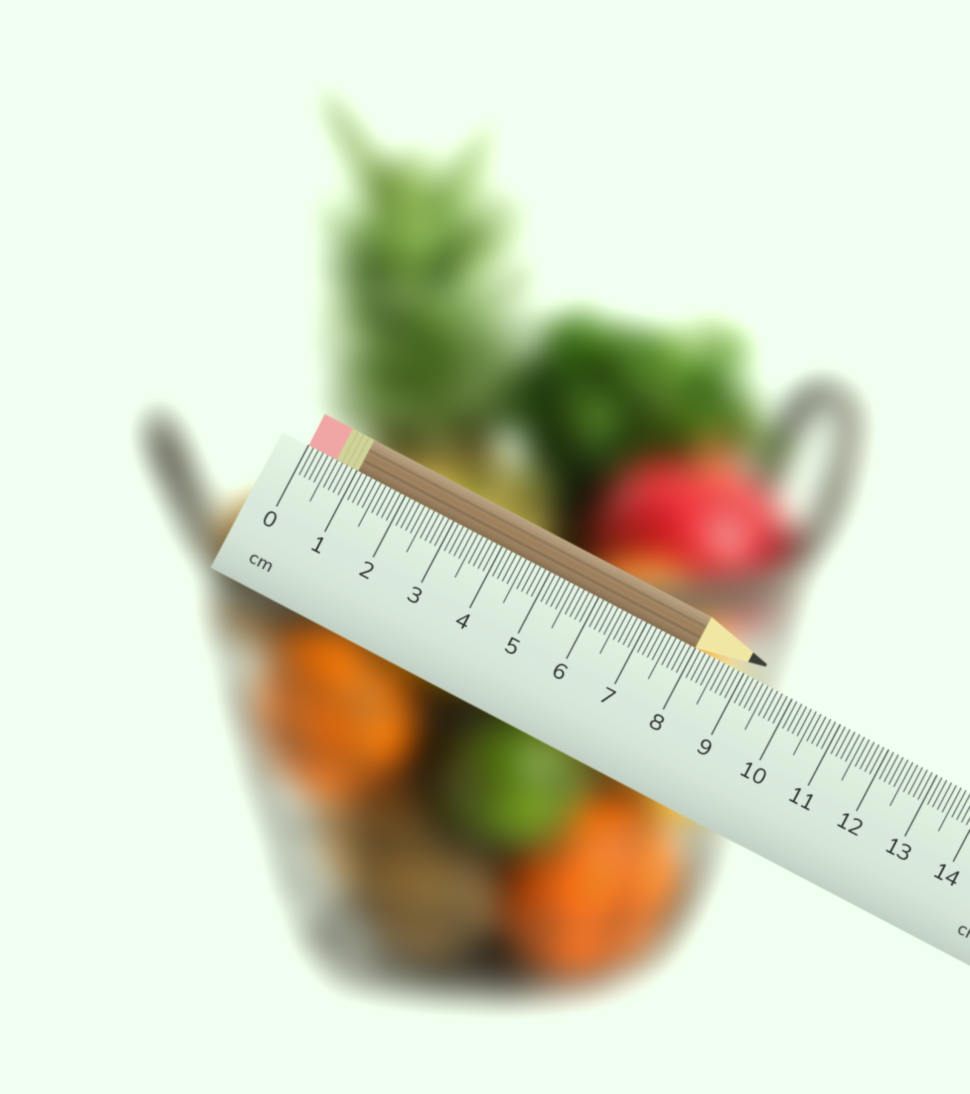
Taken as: cm 9.3
